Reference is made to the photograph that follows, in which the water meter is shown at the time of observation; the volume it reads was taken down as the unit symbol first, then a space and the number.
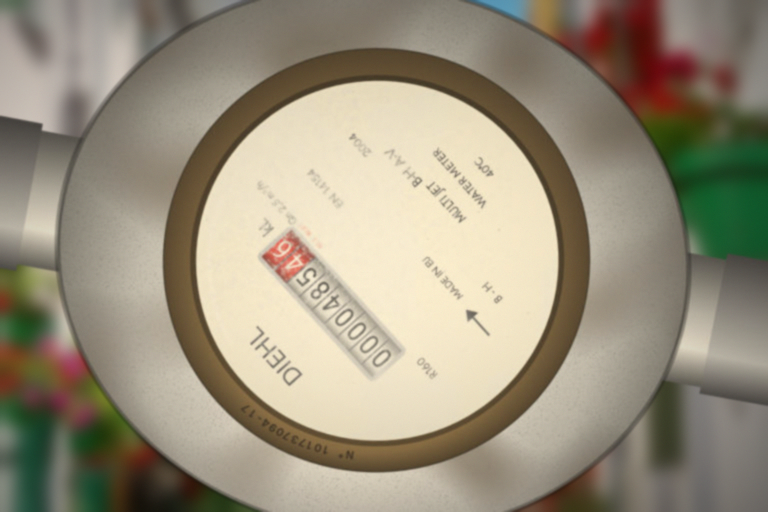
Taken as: kL 485.46
